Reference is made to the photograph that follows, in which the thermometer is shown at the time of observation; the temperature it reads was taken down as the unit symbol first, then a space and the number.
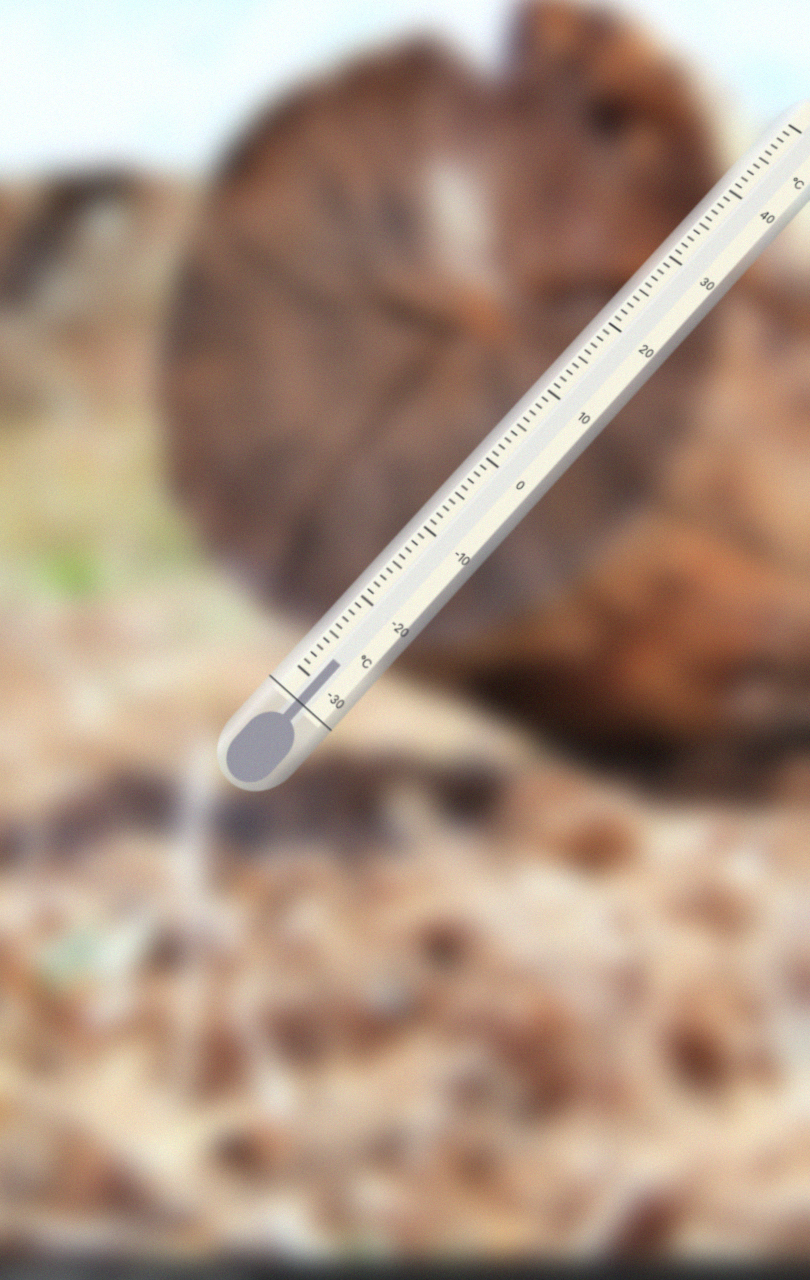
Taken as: °C -27
